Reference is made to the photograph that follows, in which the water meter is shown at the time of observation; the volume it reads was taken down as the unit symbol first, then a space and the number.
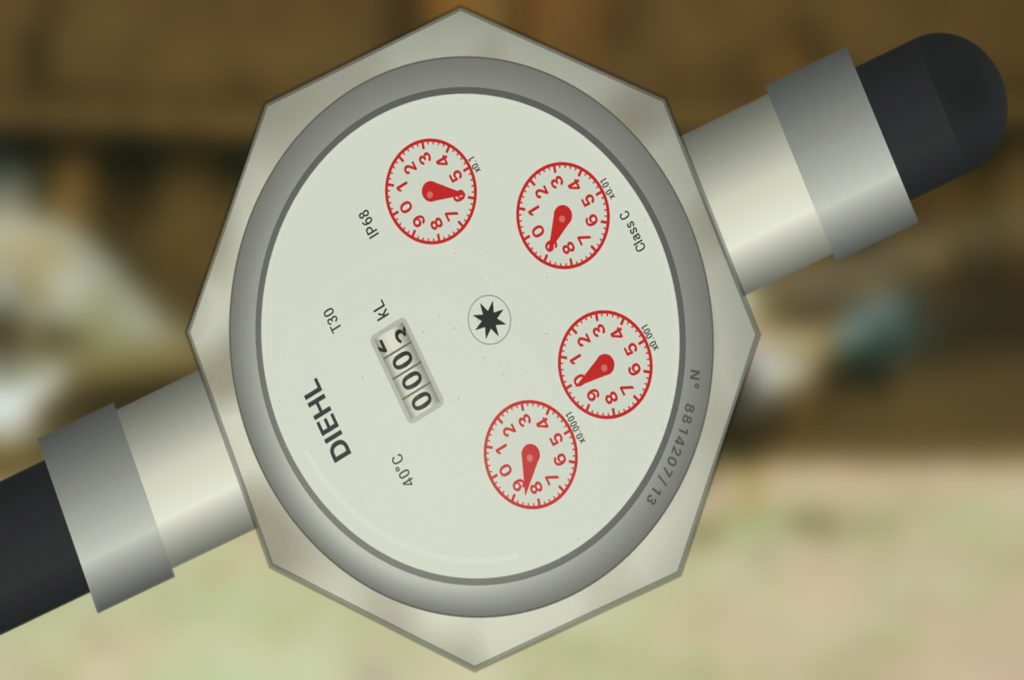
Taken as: kL 2.5898
